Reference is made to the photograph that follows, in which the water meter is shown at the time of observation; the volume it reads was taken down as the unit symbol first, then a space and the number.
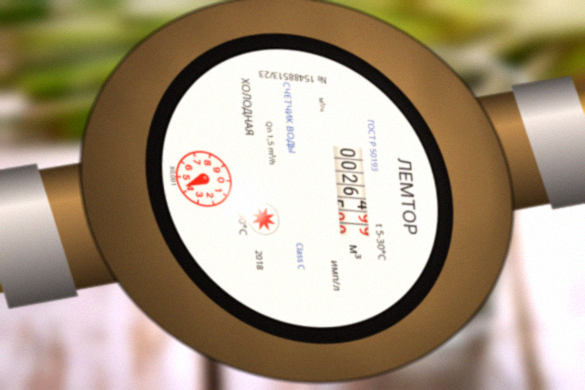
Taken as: m³ 264.994
